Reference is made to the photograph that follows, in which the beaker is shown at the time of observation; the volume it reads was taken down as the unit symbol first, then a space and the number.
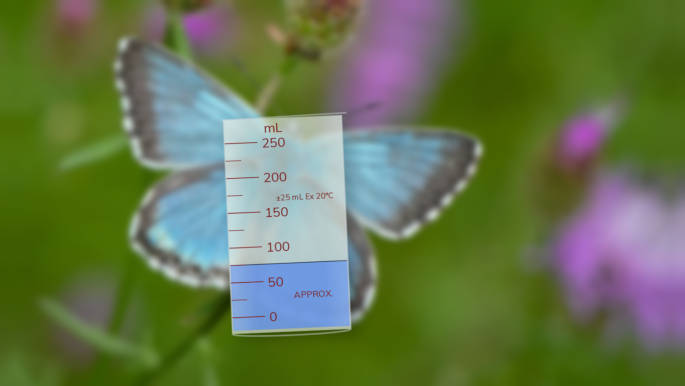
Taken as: mL 75
